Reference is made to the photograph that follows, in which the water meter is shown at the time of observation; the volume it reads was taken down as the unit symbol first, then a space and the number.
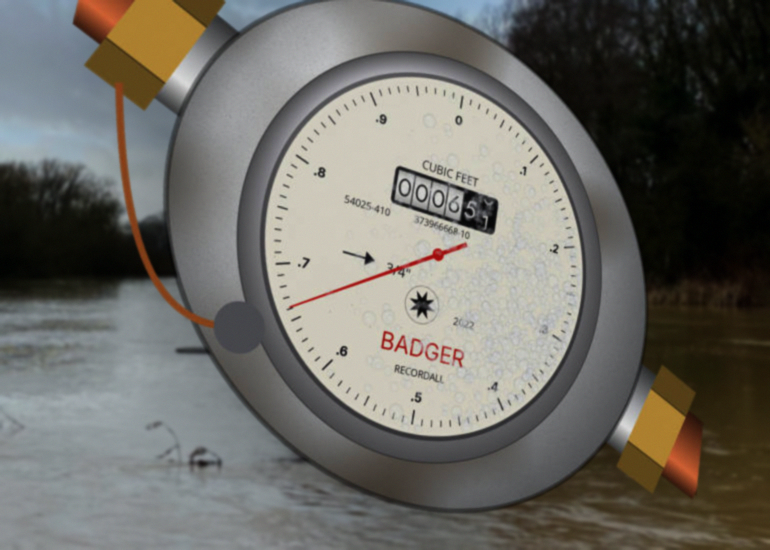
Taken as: ft³ 650.66
